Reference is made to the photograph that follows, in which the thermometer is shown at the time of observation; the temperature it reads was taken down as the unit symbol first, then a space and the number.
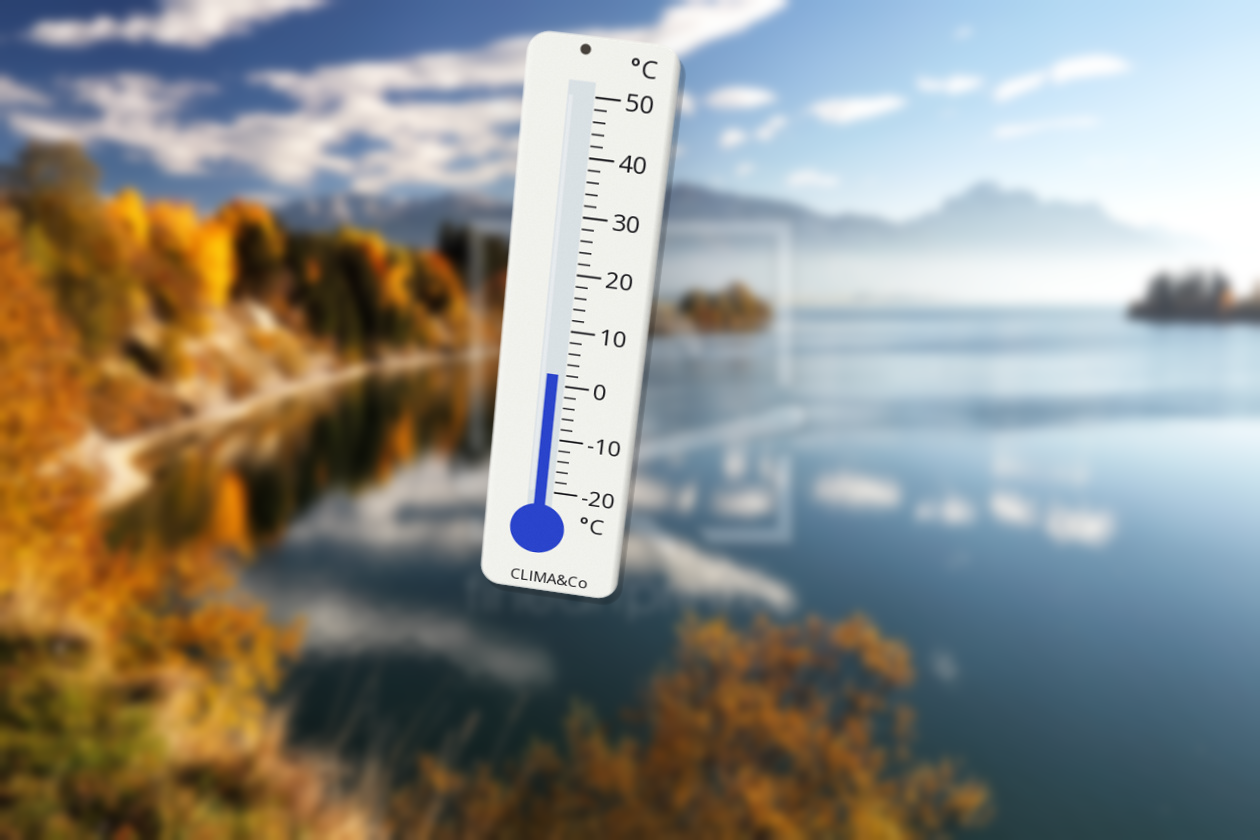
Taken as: °C 2
